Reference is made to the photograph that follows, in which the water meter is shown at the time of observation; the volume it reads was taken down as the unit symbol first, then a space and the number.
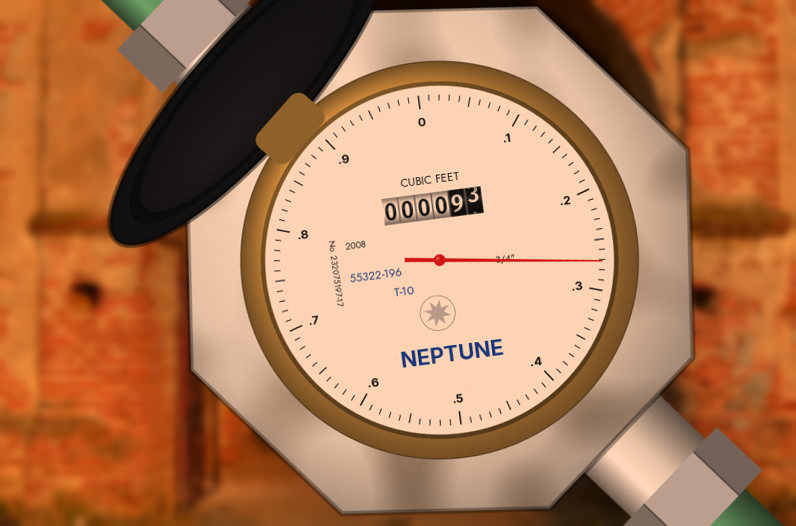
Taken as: ft³ 93.27
